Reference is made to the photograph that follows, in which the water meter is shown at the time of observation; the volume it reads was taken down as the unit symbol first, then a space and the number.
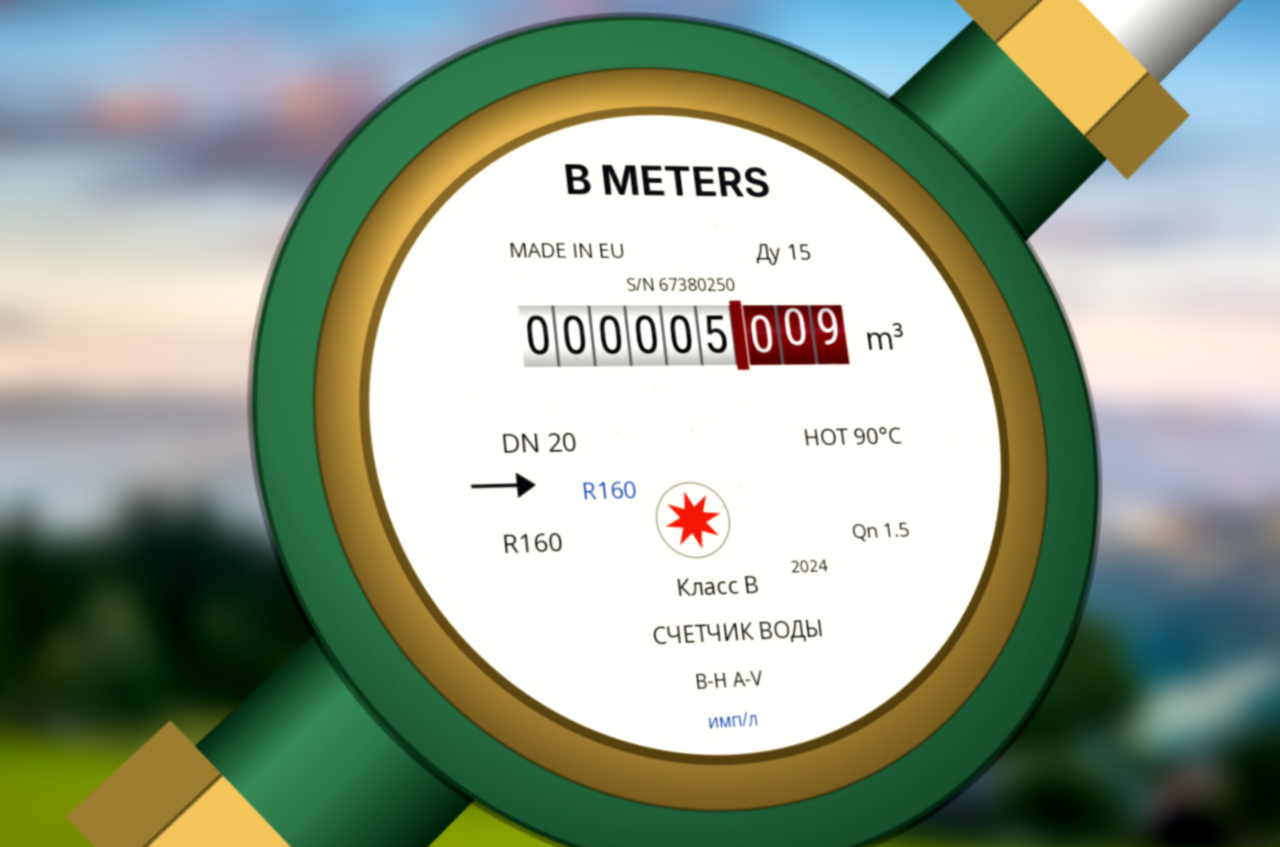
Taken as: m³ 5.009
